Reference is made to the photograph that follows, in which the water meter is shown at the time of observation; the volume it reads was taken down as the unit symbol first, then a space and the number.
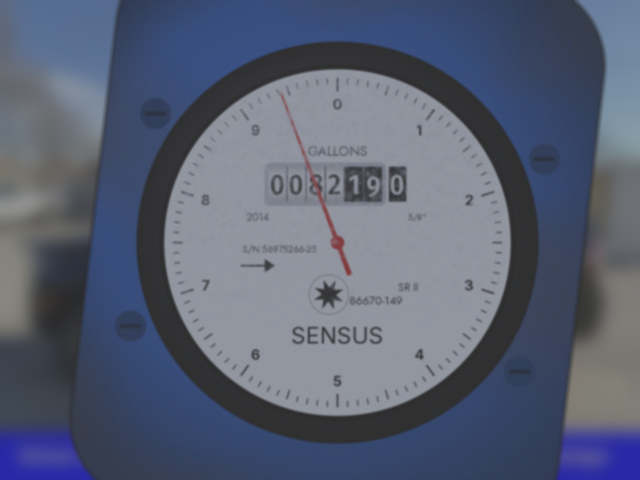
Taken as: gal 82189.4
